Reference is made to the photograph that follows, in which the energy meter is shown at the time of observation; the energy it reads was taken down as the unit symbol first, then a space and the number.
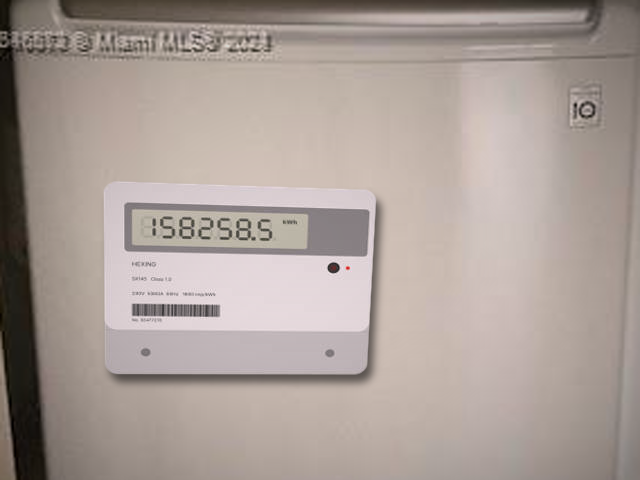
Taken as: kWh 158258.5
